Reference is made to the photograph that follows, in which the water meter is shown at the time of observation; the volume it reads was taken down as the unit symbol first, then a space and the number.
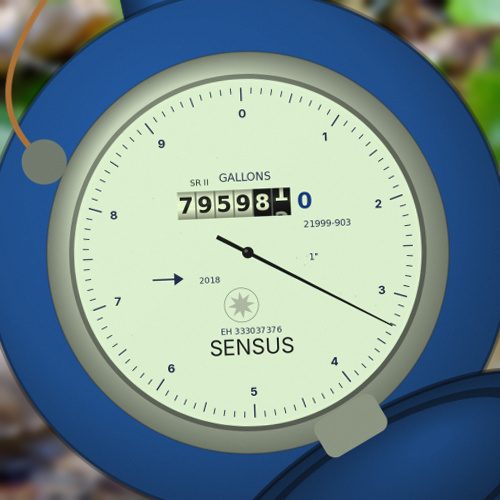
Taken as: gal 7959813.3
